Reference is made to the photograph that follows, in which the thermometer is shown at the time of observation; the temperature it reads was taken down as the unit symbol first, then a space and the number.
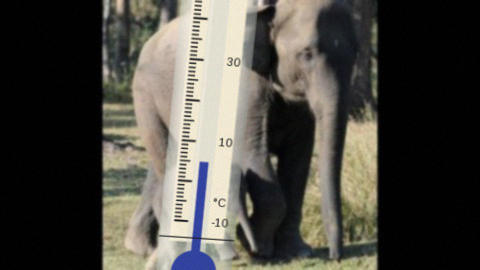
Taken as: °C 5
